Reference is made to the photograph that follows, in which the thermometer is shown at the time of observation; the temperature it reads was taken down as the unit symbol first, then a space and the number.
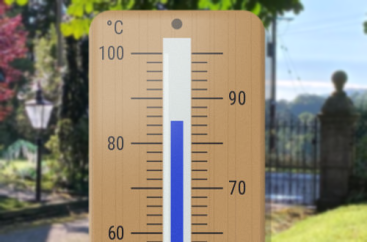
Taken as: °C 85
